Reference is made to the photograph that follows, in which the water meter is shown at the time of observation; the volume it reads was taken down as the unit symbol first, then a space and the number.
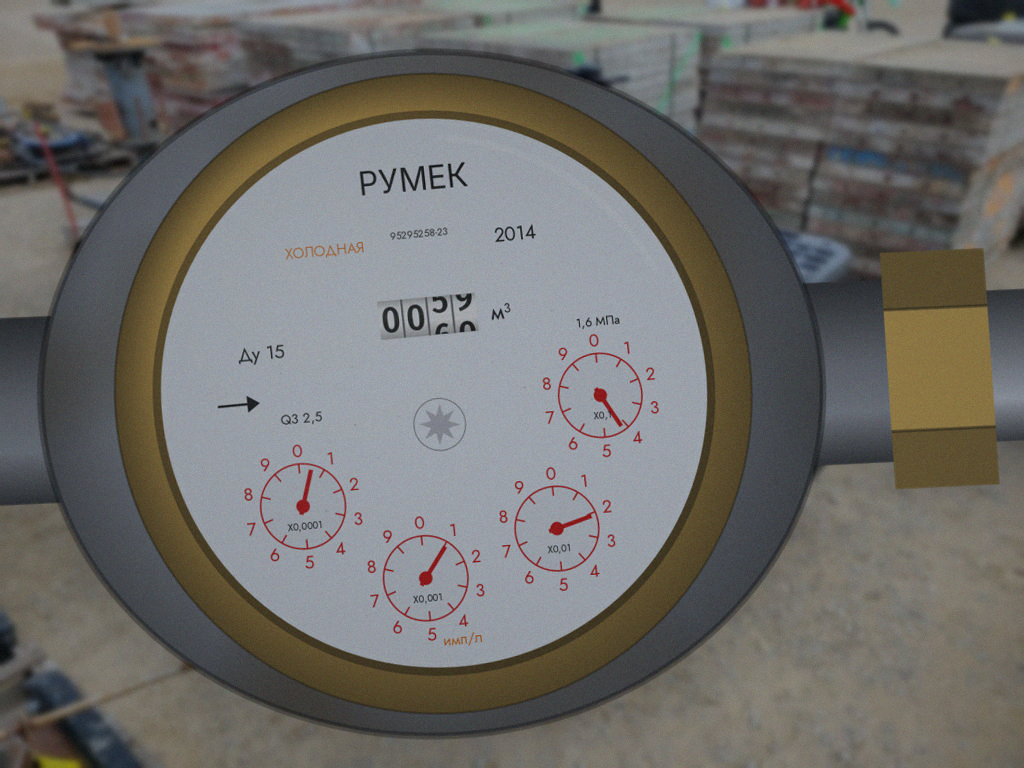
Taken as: m³ 59.4210
